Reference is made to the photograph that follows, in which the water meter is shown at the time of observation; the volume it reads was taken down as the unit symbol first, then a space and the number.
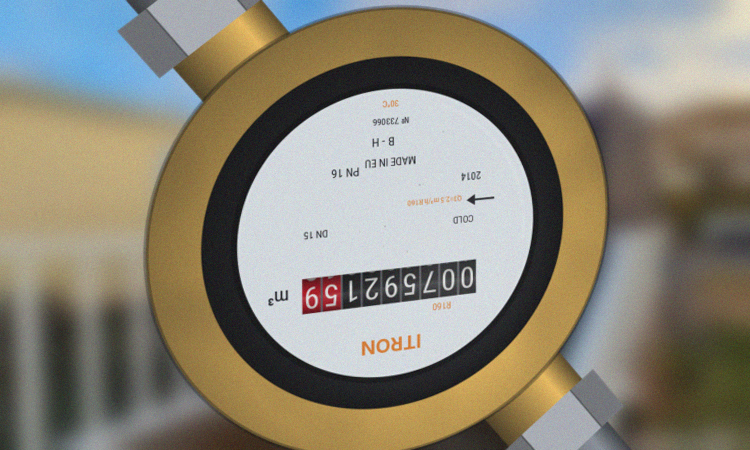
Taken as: m³ 75921.59
